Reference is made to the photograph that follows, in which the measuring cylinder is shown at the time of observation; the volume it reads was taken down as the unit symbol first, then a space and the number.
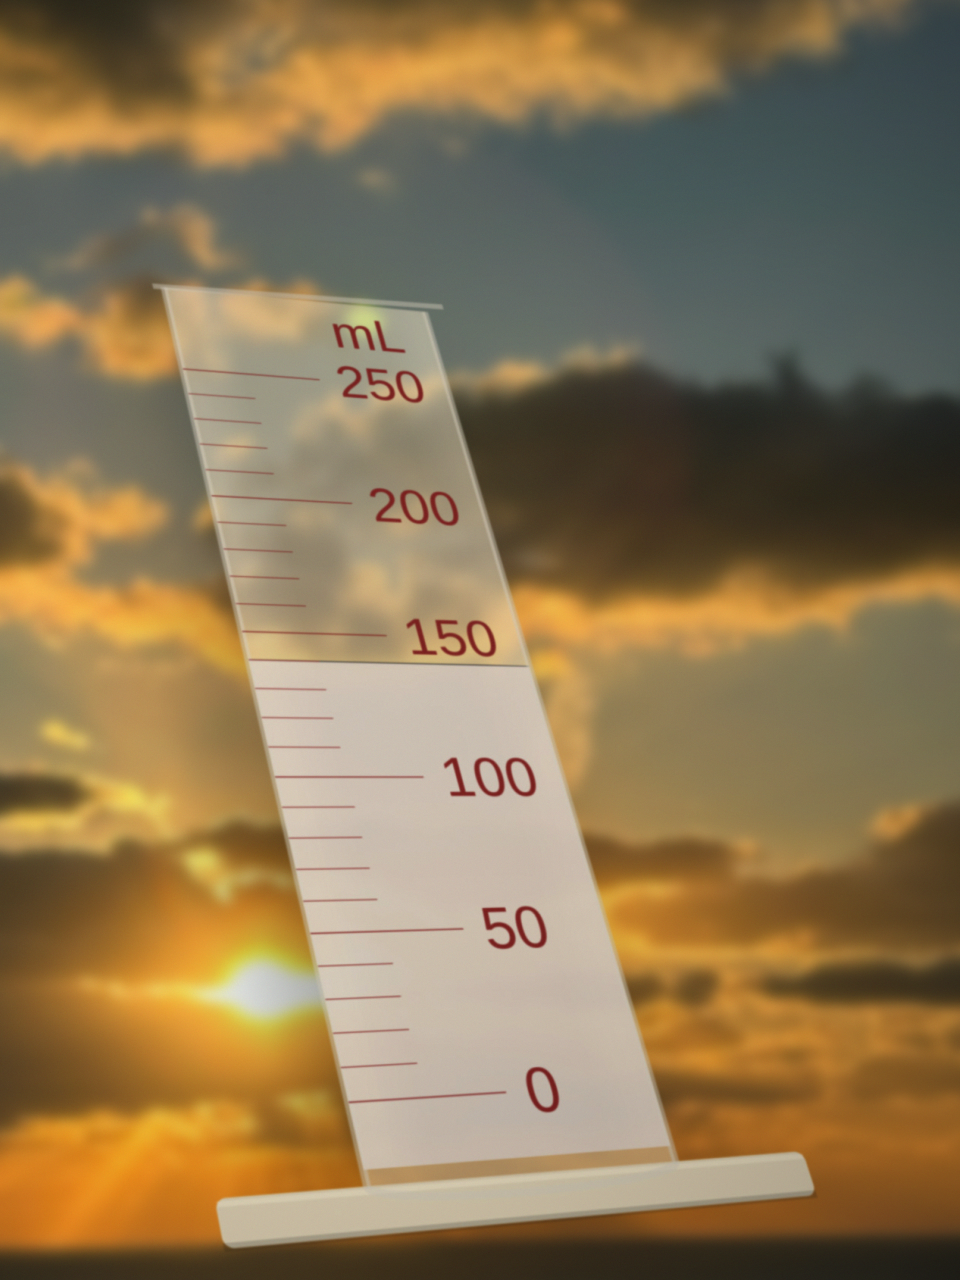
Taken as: mL 140
